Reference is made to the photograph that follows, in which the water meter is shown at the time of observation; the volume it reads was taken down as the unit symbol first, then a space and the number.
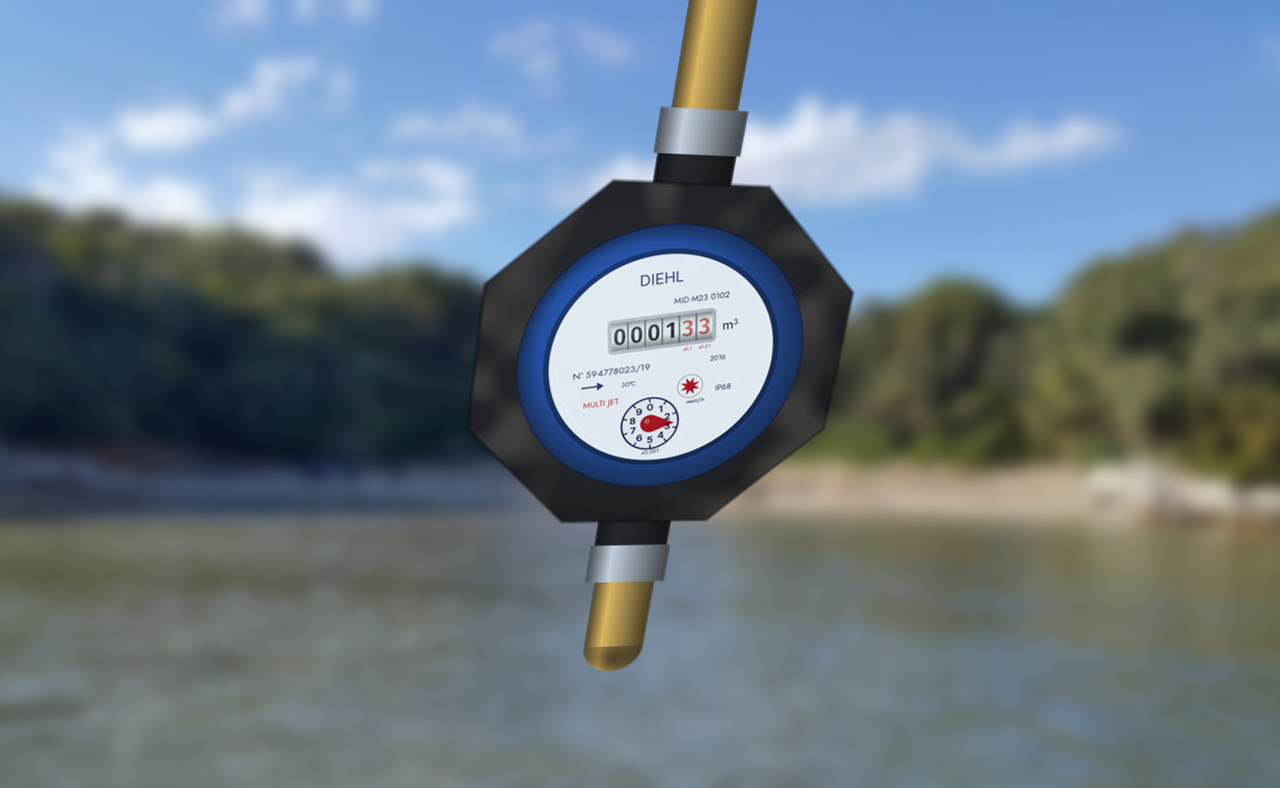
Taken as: m³ 1.332
